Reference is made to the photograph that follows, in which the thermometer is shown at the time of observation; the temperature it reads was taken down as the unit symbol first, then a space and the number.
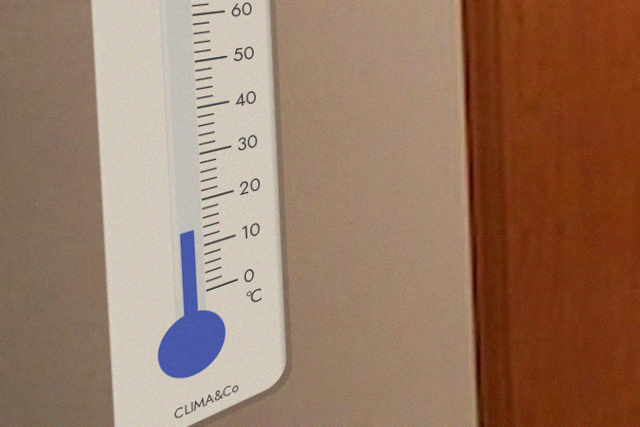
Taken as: °C 14
